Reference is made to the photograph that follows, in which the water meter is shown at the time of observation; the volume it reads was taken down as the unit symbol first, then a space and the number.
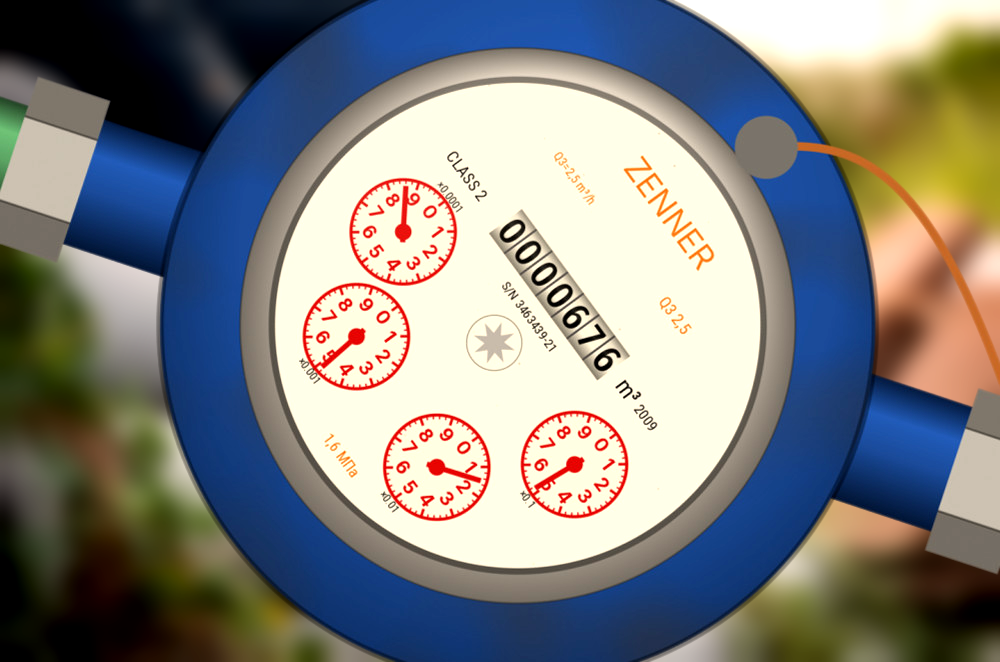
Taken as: m³ 676.5148
